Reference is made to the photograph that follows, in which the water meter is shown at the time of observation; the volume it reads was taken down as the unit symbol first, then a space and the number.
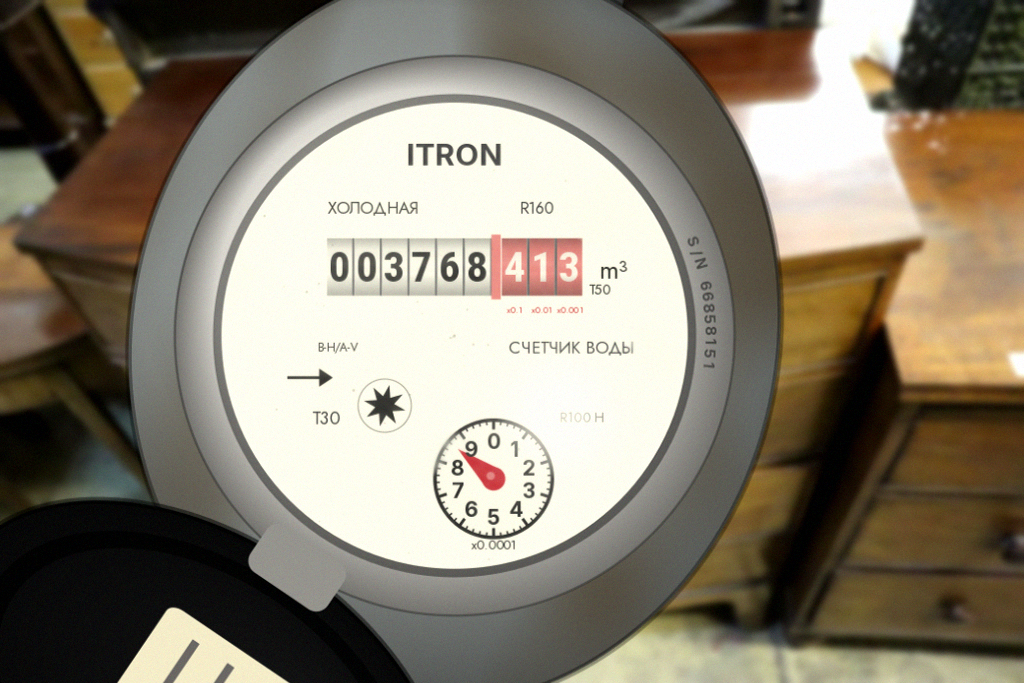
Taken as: m³ 3768.4138
